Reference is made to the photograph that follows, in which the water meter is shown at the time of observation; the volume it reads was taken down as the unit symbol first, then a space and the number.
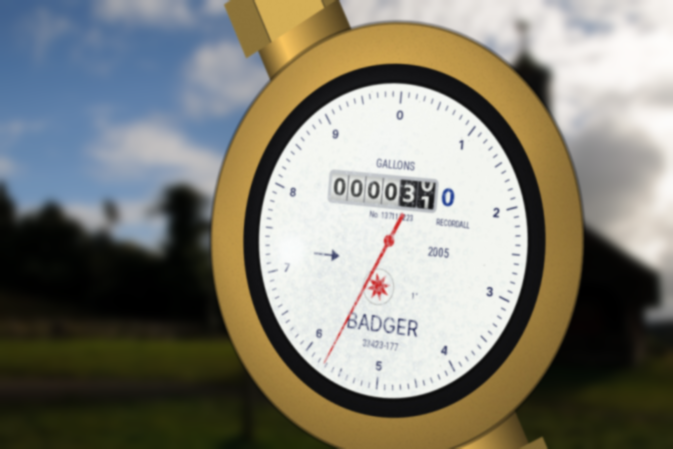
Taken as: gal 305.7
